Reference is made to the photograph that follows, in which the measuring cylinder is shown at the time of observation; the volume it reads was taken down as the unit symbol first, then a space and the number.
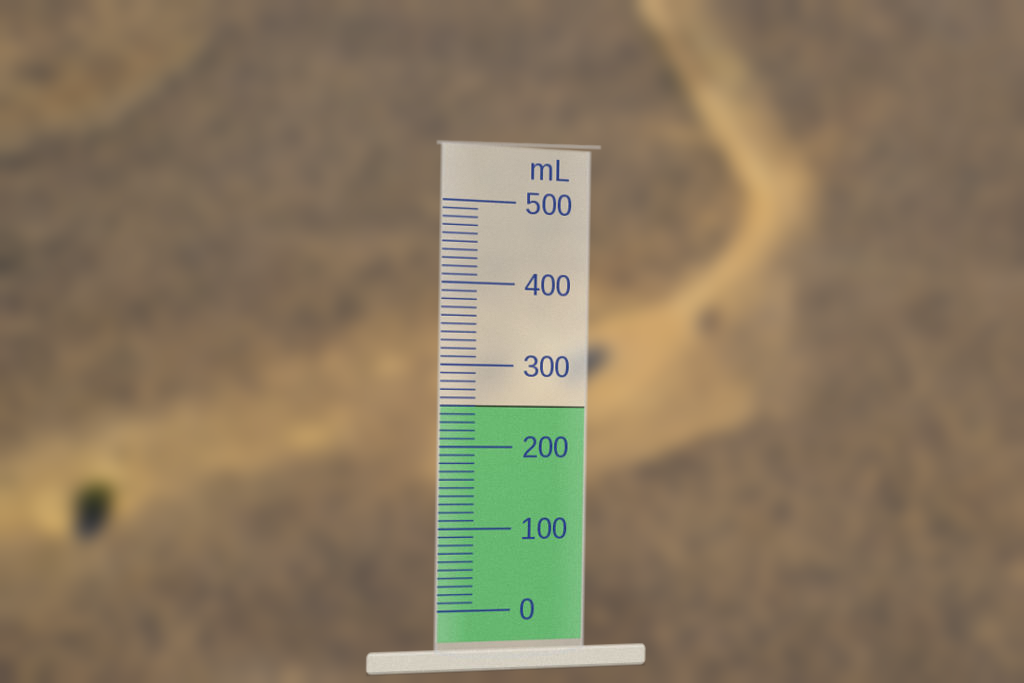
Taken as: mL 250
